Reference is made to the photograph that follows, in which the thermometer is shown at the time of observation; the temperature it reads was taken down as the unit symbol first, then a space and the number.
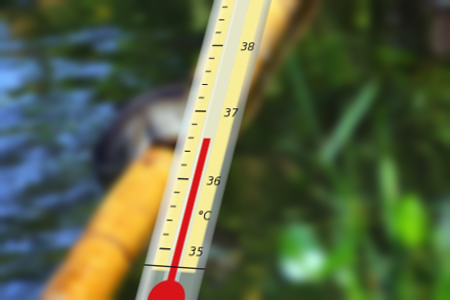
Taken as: °C 36.6
